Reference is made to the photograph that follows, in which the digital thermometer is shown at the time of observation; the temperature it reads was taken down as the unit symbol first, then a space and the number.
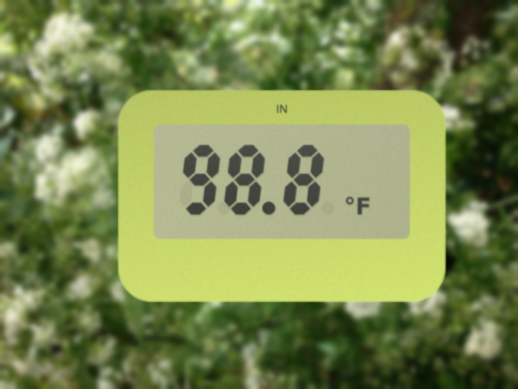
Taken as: °F 98.8
